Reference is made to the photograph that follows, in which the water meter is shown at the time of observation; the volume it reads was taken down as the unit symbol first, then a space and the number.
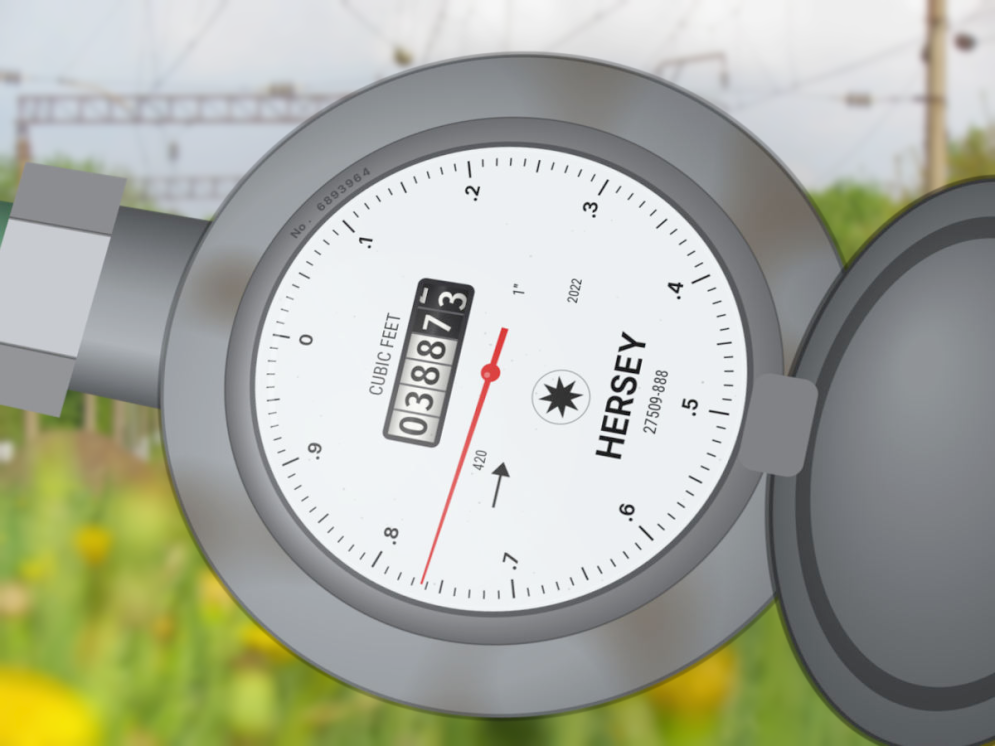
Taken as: ft³ 38872.76
